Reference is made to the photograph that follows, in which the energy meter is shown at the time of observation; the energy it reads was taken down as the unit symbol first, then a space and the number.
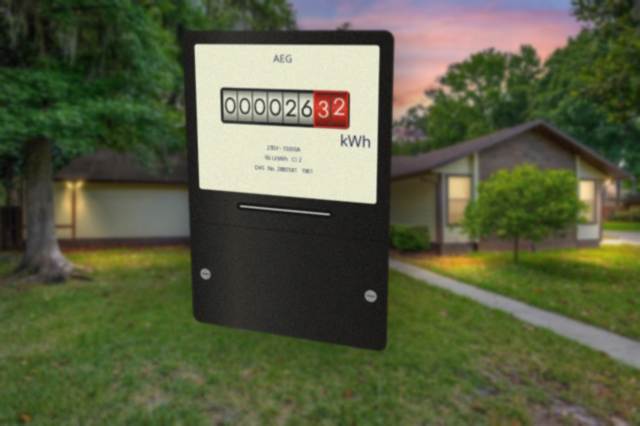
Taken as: kWh 26.32
